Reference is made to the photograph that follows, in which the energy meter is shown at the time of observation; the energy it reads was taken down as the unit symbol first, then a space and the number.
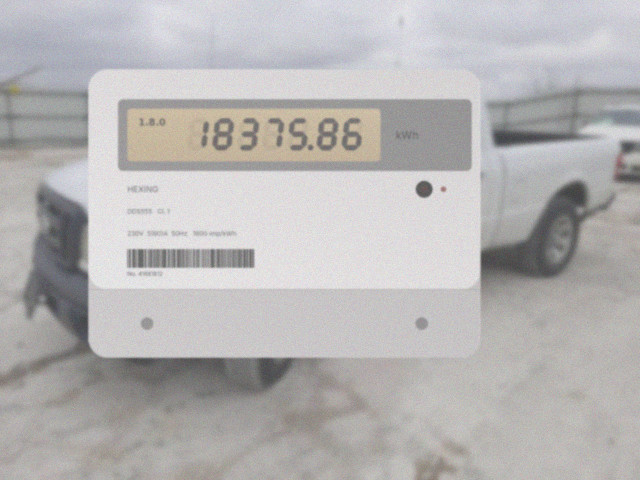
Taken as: kWh 18375.86
